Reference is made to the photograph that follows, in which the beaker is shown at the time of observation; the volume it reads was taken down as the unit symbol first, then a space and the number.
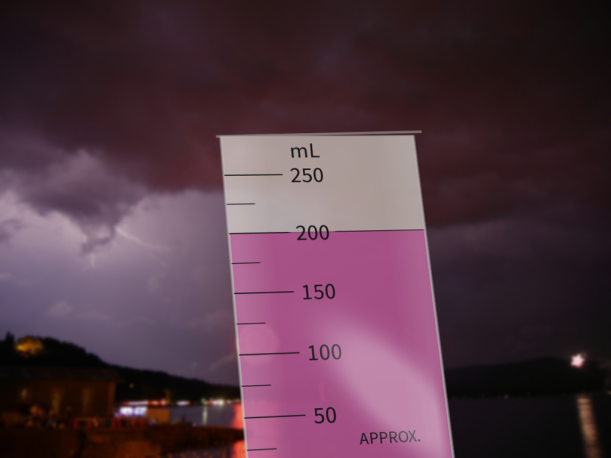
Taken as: mL 200
